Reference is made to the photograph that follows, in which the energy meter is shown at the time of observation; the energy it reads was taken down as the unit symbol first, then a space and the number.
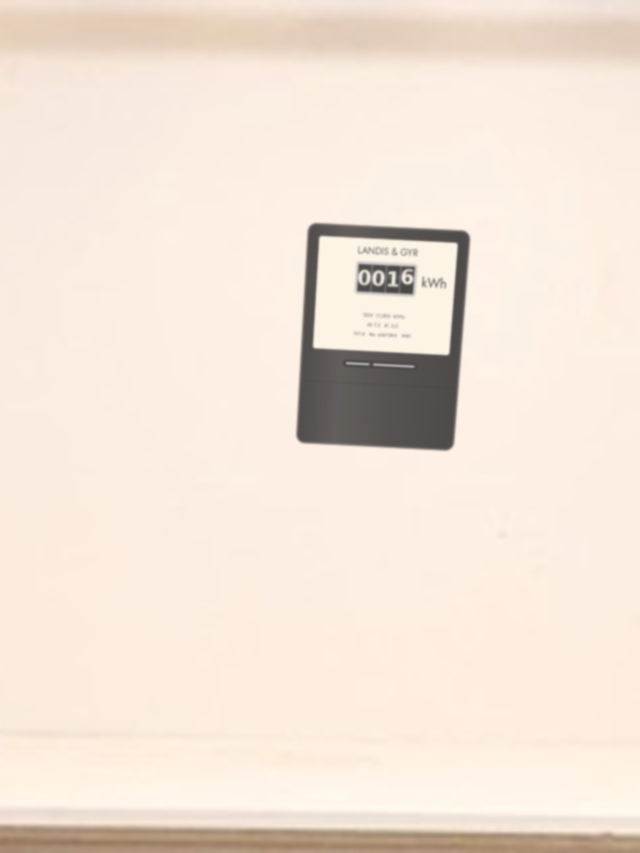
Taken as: kWh 16
